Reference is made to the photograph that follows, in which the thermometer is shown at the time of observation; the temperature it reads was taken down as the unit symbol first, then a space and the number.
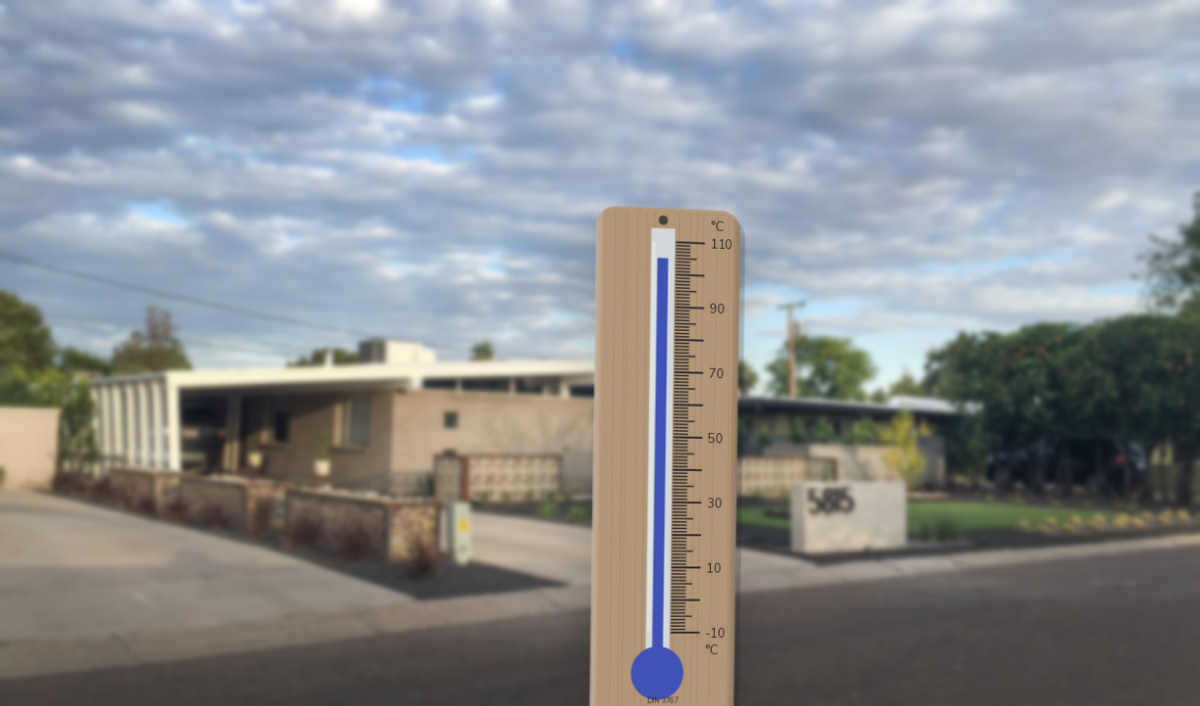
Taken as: °C 105
